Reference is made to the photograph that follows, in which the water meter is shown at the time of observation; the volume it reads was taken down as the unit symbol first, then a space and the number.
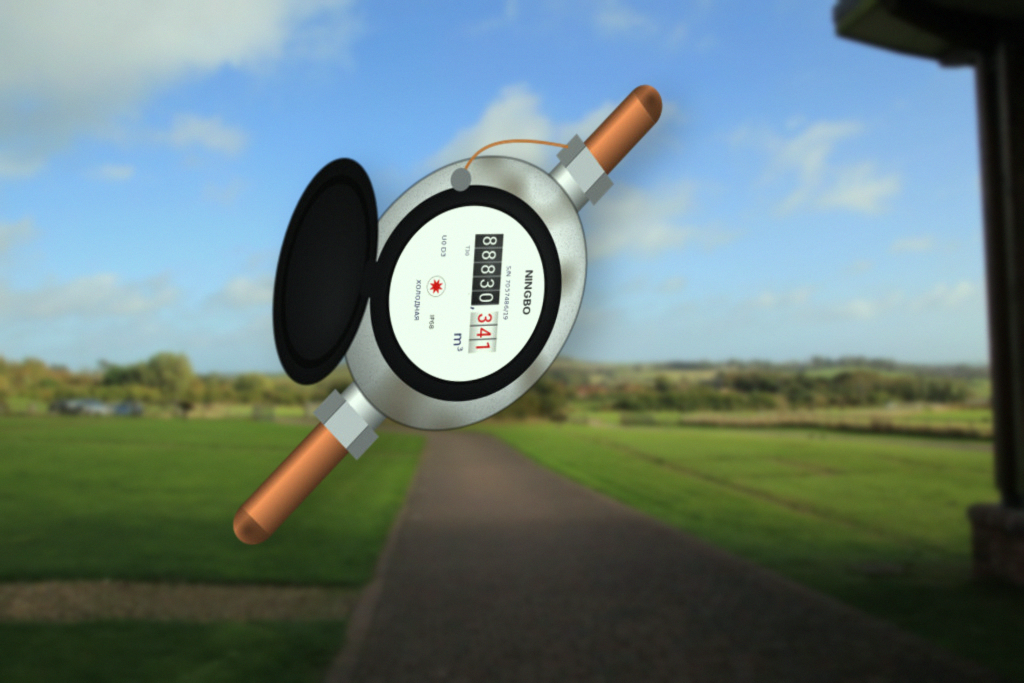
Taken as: m³ 88830.341
